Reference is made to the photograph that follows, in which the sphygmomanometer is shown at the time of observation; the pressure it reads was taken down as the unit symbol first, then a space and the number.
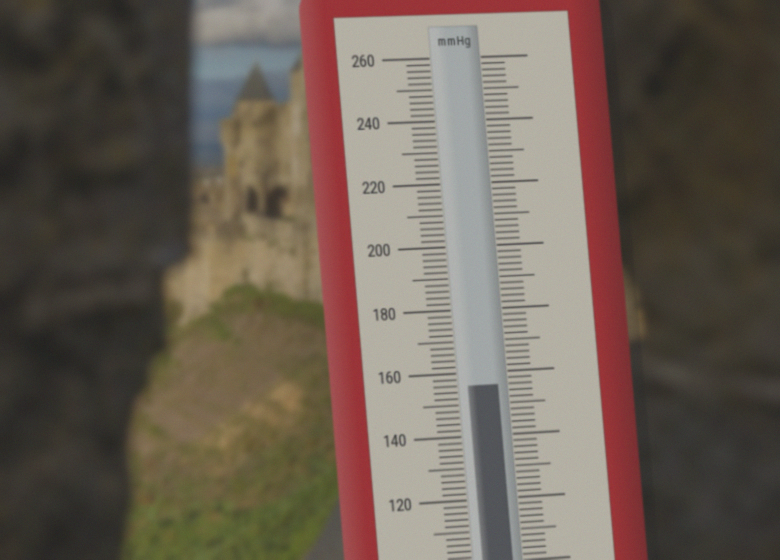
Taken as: mmHg 156
